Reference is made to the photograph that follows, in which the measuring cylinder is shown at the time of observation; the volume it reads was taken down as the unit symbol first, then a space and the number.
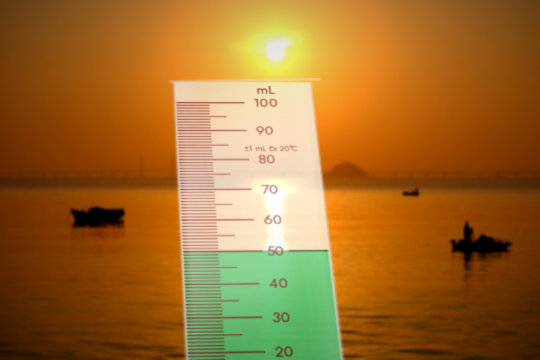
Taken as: mL 50
